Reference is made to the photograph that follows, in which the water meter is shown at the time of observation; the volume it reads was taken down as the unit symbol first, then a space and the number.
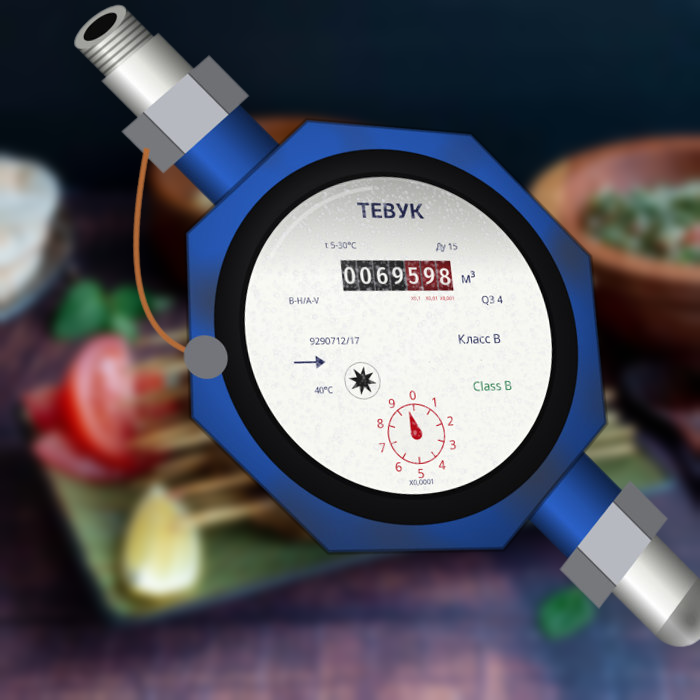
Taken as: m³ 69.5979
